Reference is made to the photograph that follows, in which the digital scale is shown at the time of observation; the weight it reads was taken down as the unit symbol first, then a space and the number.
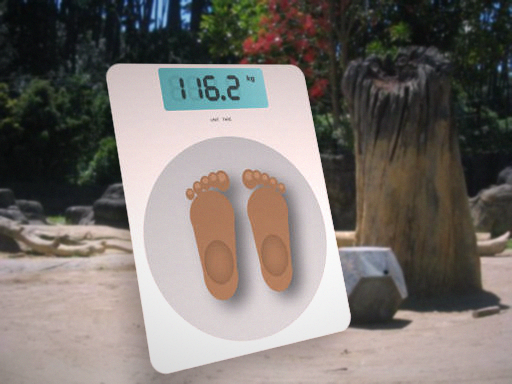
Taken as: kg 116.2
